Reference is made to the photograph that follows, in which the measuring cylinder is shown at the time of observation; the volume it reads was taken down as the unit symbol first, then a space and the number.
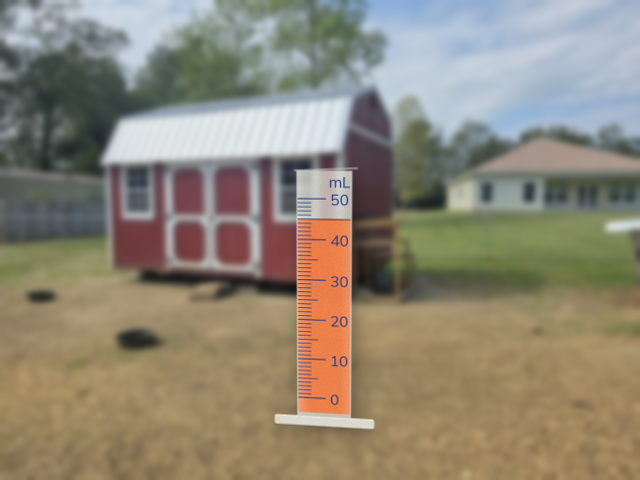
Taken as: mL 45
